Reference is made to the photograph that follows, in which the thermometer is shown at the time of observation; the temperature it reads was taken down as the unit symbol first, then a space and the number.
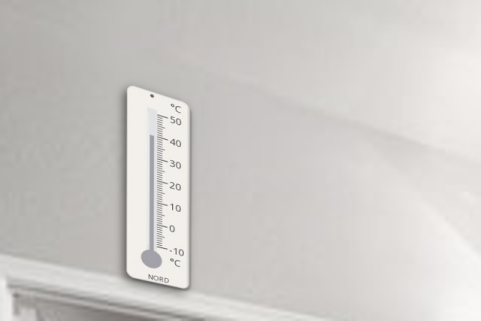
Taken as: °C 40
